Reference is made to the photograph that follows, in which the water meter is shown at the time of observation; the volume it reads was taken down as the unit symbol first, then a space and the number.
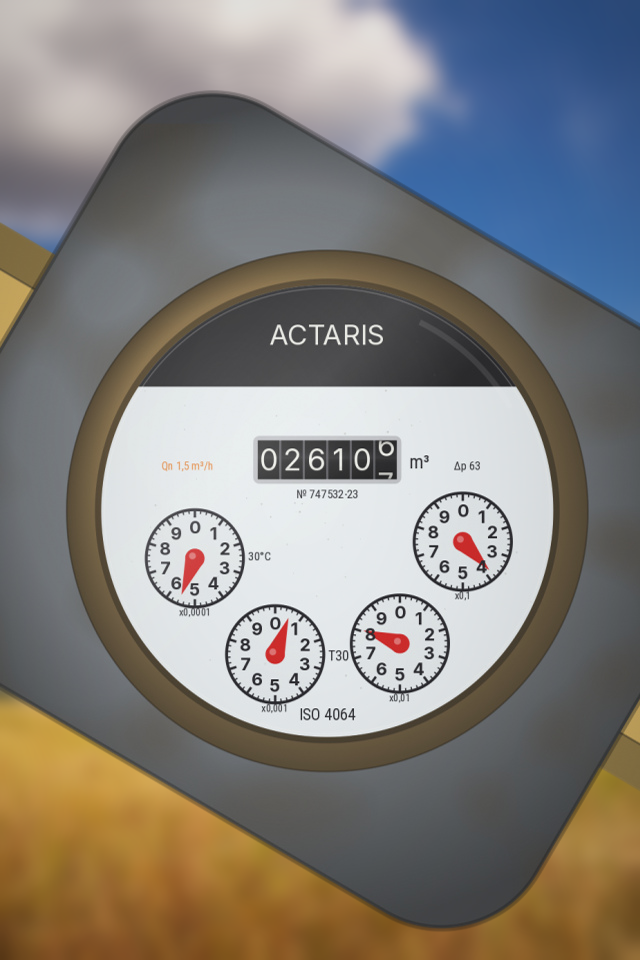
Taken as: m³ 26106.3805
